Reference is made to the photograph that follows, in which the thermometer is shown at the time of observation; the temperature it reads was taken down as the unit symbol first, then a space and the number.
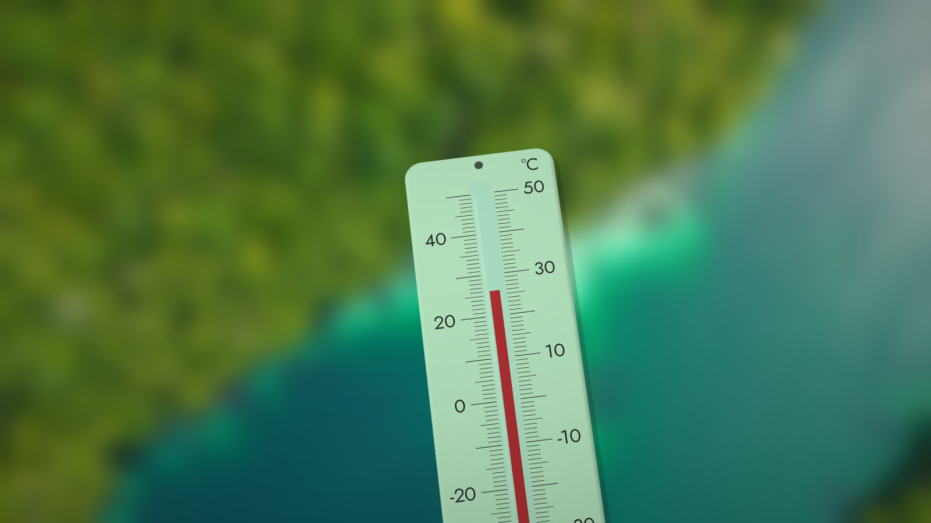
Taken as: °C 26
